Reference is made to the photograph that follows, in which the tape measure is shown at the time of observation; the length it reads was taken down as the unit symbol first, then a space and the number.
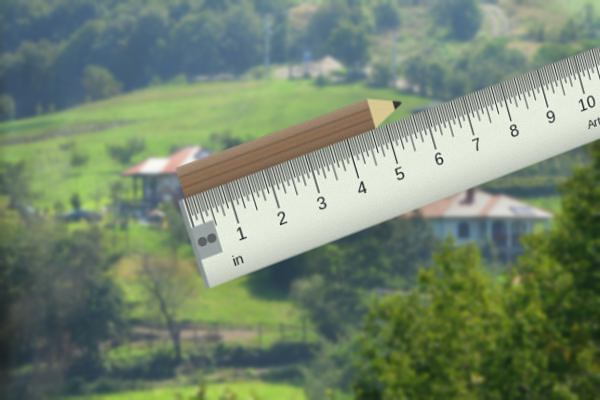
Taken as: in 5.5
